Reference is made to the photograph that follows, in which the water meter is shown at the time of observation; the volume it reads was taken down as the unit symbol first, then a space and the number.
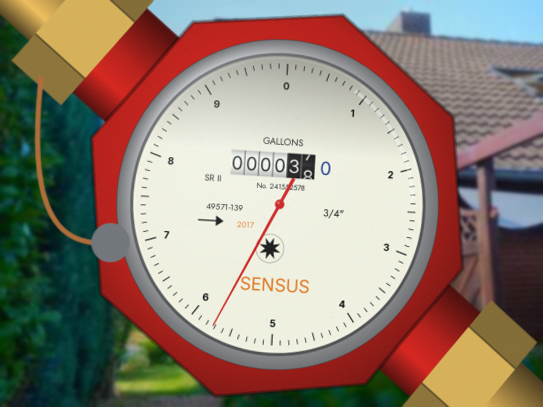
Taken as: gal 375.7
